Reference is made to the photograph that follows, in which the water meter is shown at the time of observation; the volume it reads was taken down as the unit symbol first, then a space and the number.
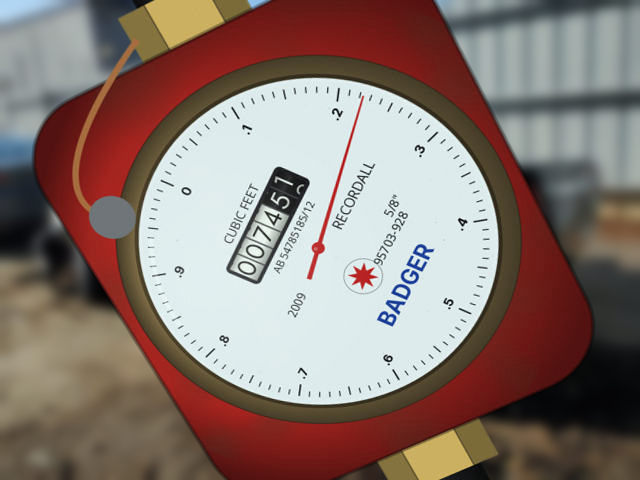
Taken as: ft³ 7451.22
